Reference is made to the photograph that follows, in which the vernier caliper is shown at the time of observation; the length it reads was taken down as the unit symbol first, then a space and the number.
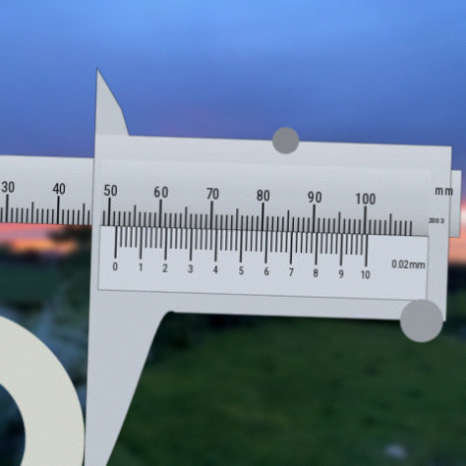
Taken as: mm 51.5
